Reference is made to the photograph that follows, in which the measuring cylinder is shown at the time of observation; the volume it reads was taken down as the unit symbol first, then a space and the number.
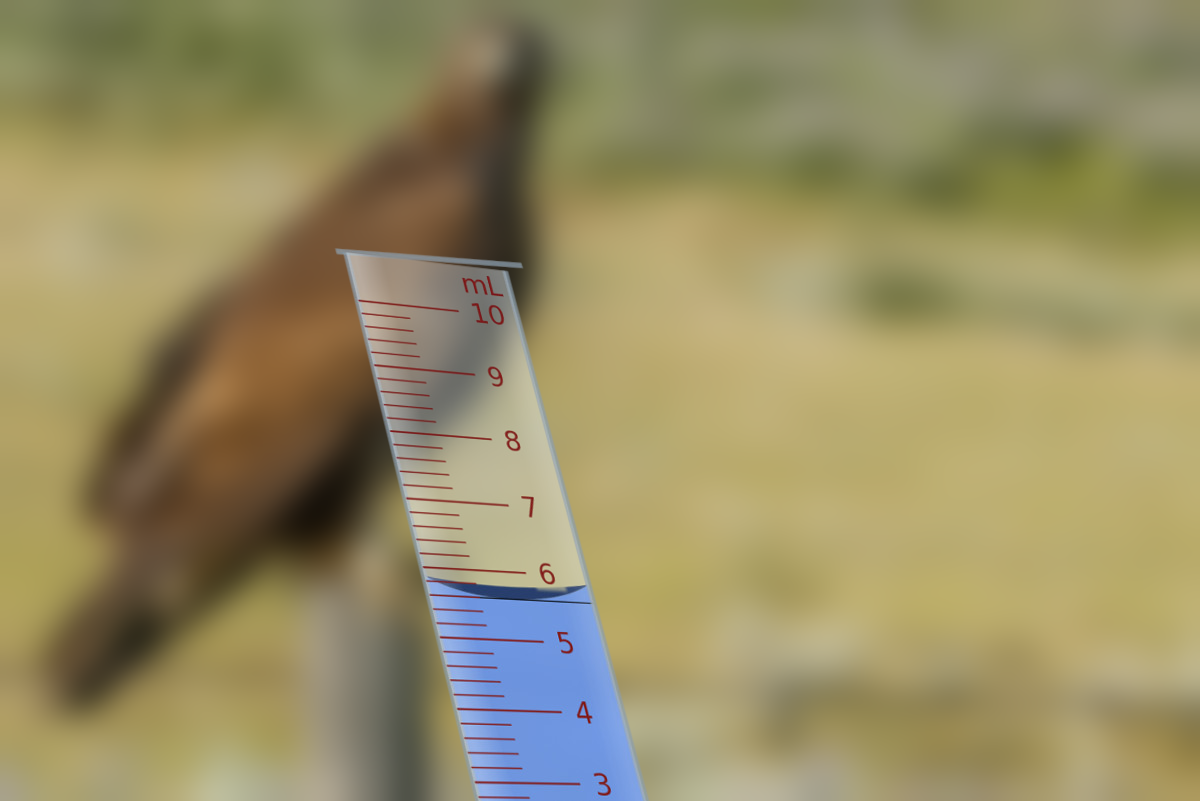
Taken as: mL 5.6
